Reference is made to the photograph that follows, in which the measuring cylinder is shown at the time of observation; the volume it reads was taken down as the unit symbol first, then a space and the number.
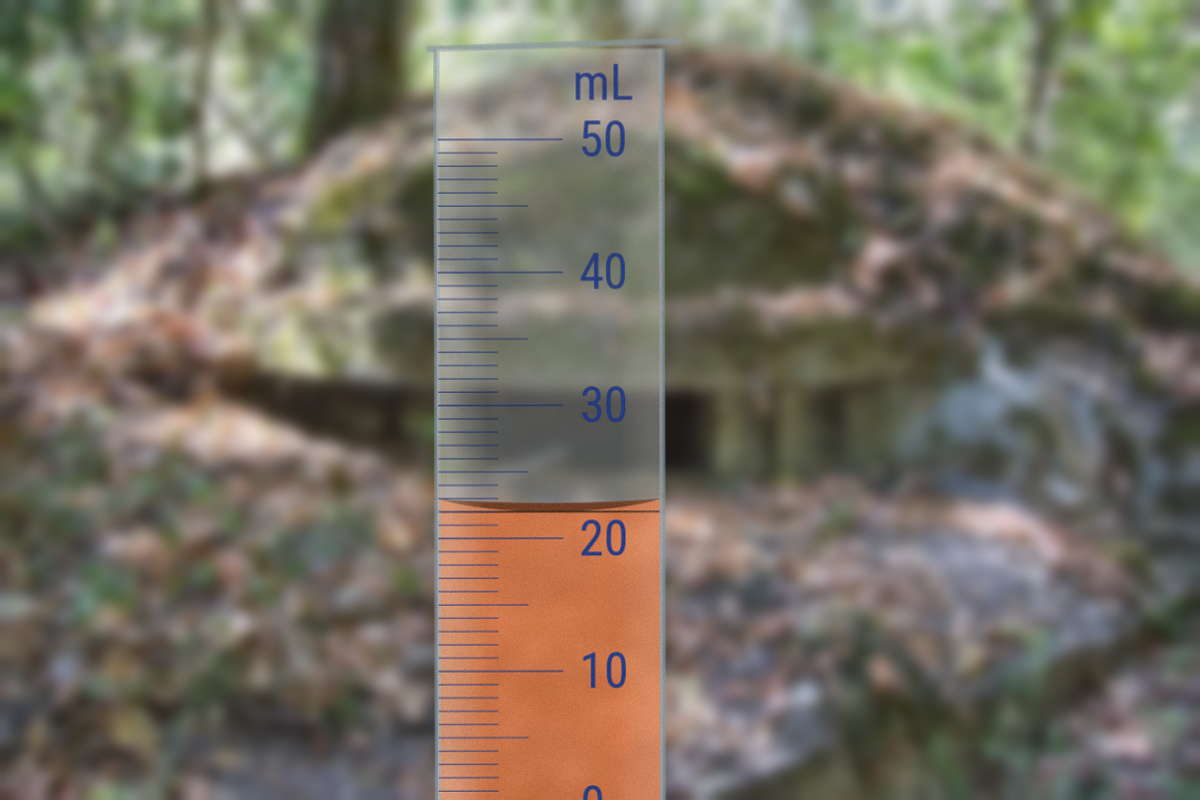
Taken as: mL 22
